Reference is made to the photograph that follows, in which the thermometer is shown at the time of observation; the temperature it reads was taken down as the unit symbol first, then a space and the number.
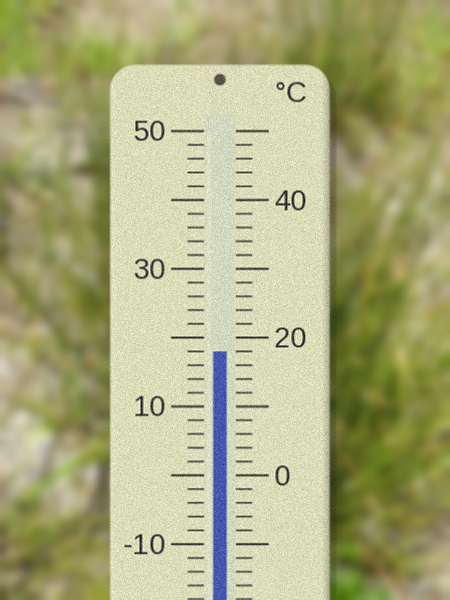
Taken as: °C 18
